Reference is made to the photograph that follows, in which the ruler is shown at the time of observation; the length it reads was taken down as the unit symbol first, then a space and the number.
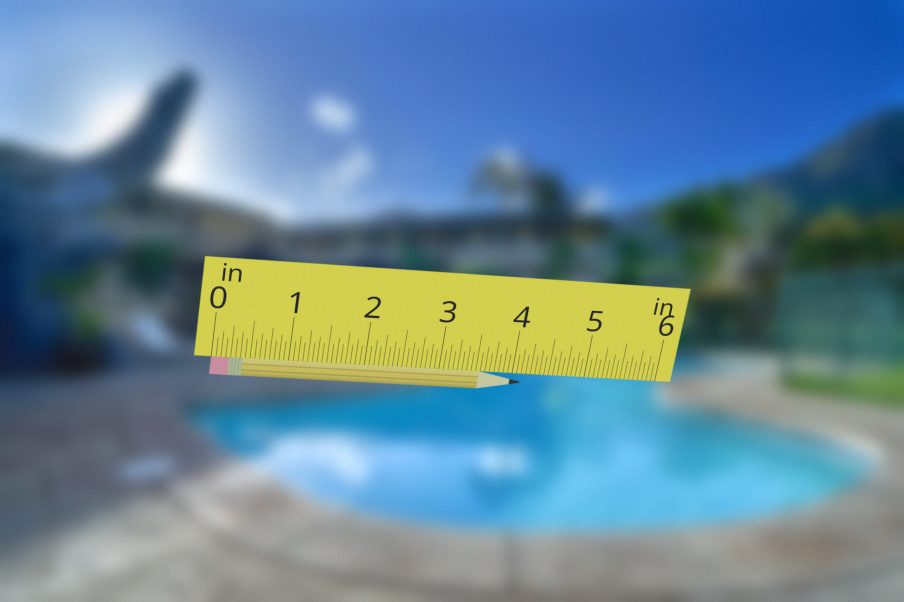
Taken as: in 4.125
